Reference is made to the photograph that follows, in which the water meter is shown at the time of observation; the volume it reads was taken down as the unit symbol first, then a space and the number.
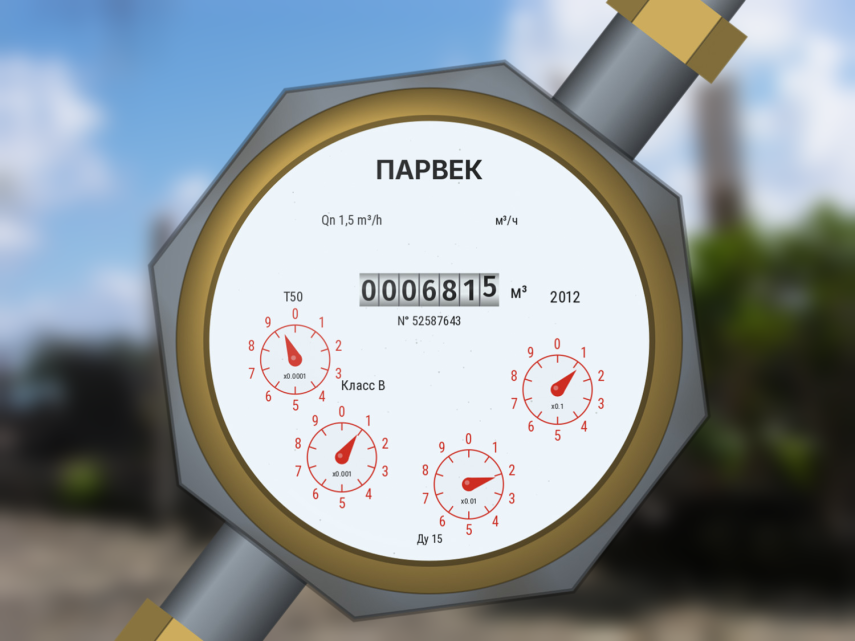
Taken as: m³ 6815.1209
